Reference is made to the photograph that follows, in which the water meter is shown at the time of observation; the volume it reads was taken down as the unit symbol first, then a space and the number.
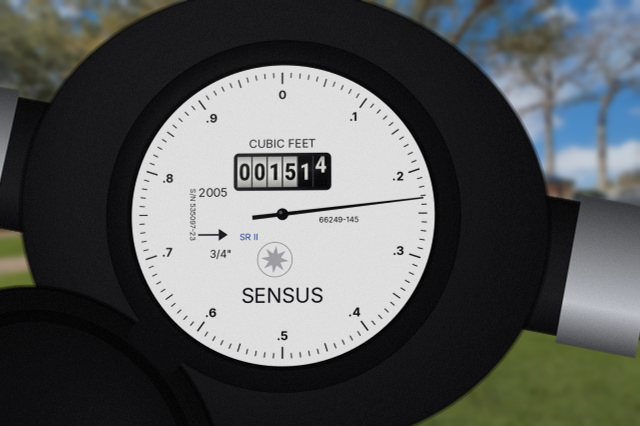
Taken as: ft³ 1514.23
